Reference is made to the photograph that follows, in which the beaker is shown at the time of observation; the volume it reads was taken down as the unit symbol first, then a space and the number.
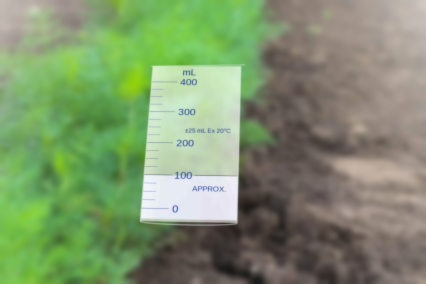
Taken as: mL 100
